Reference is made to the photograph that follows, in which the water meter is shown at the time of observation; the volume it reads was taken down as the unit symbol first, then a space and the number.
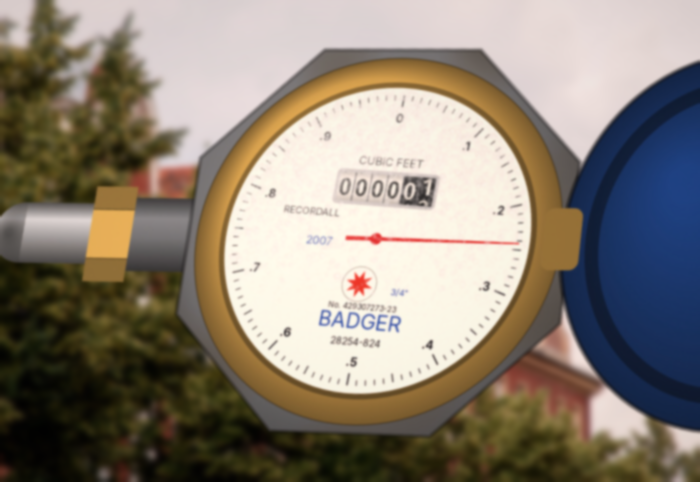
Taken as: ft³ 1.24
